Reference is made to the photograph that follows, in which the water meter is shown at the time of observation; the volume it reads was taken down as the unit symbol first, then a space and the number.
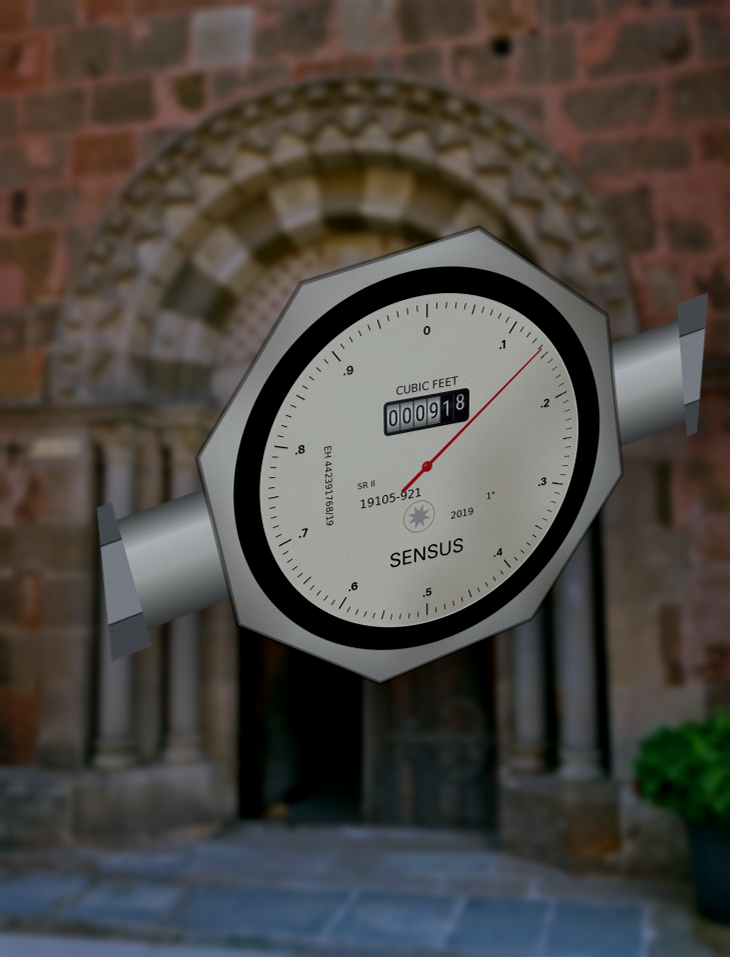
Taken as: ft³ 918.14
